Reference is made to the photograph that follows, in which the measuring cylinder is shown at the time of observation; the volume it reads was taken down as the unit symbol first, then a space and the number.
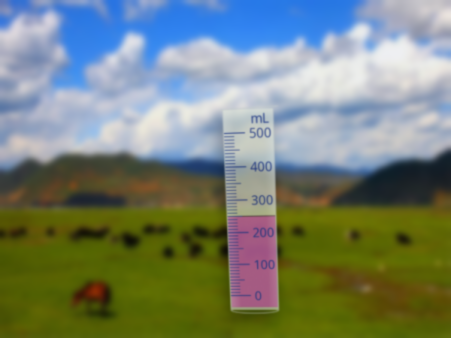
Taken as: mL 250
